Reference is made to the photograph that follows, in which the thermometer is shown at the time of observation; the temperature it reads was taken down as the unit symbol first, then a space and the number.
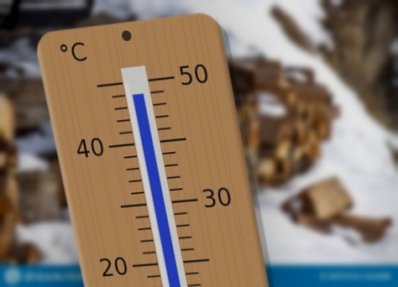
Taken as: °C 48
